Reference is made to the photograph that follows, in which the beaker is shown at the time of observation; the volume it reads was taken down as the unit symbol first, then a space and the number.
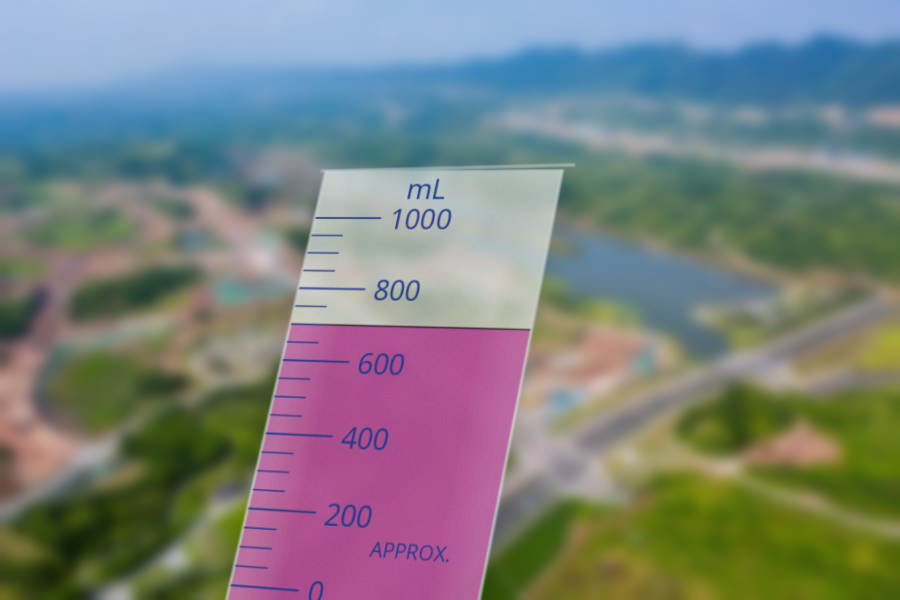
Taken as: mL 700
